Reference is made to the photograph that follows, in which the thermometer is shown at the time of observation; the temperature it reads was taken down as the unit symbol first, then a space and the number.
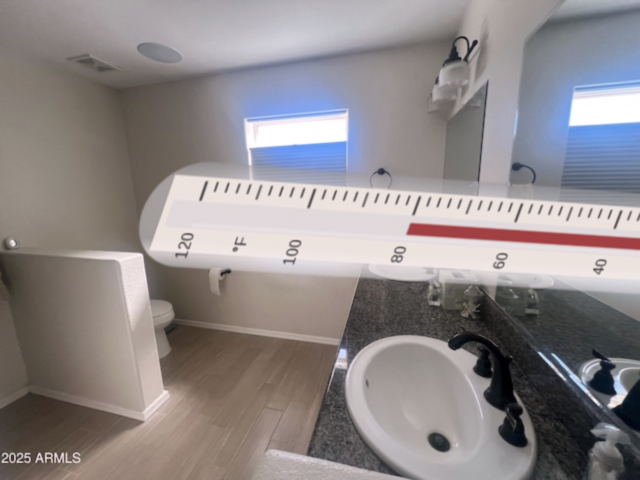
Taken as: °F 80
